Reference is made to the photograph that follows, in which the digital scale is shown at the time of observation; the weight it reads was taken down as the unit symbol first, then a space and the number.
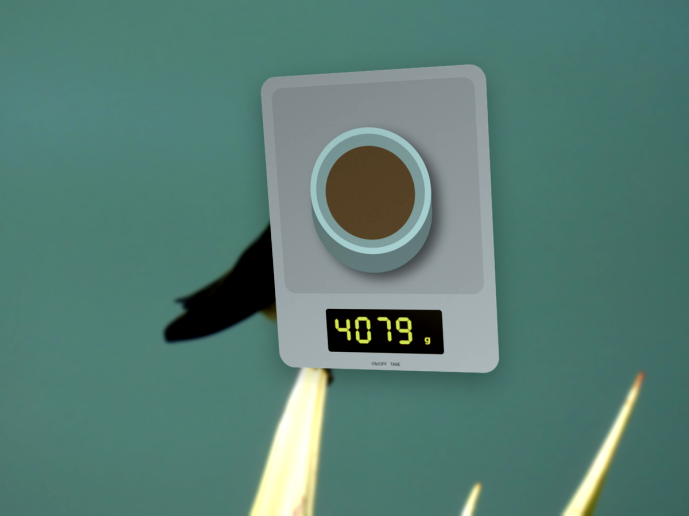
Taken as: g 4079
